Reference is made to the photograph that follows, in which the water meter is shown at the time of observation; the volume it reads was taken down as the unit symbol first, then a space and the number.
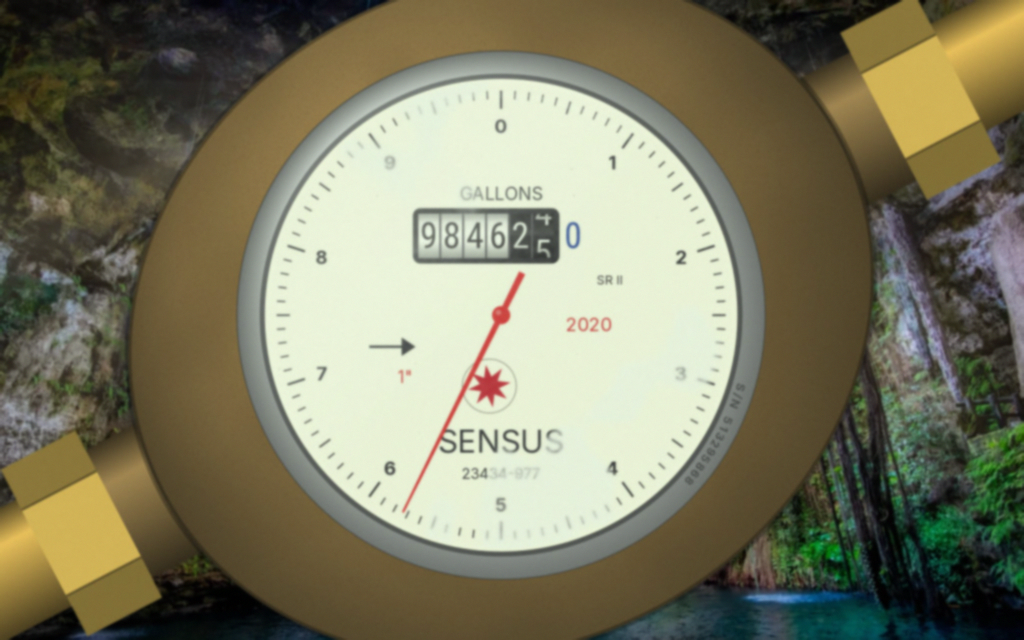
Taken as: gal 9846245.7
